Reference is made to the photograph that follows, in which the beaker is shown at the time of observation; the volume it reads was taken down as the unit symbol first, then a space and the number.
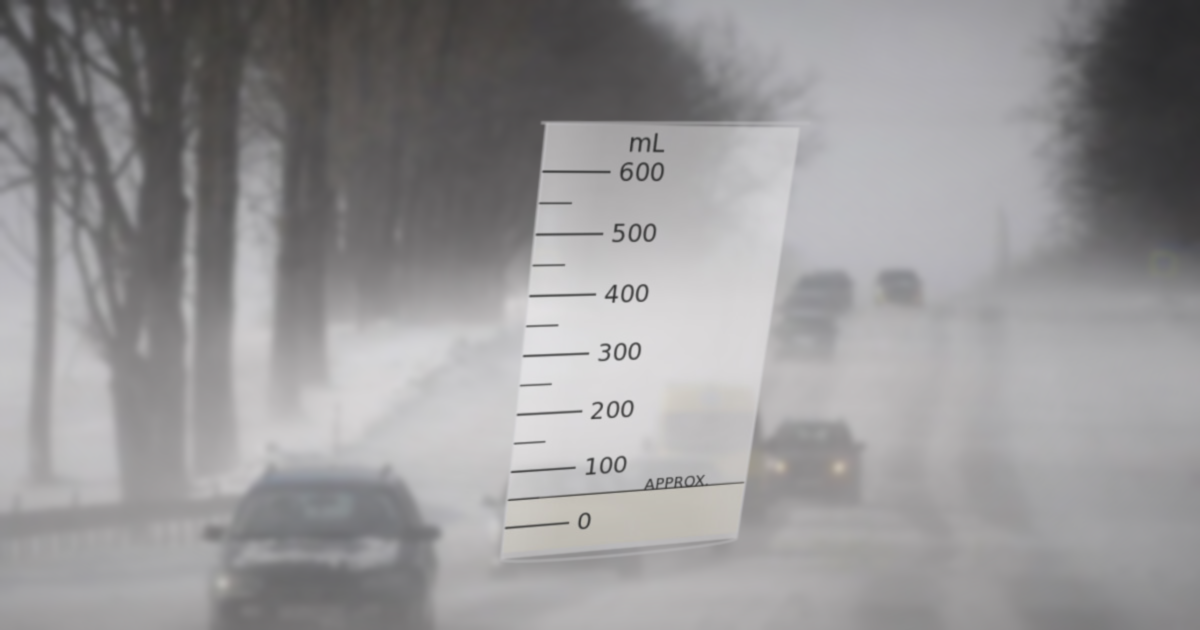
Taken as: mL 50
